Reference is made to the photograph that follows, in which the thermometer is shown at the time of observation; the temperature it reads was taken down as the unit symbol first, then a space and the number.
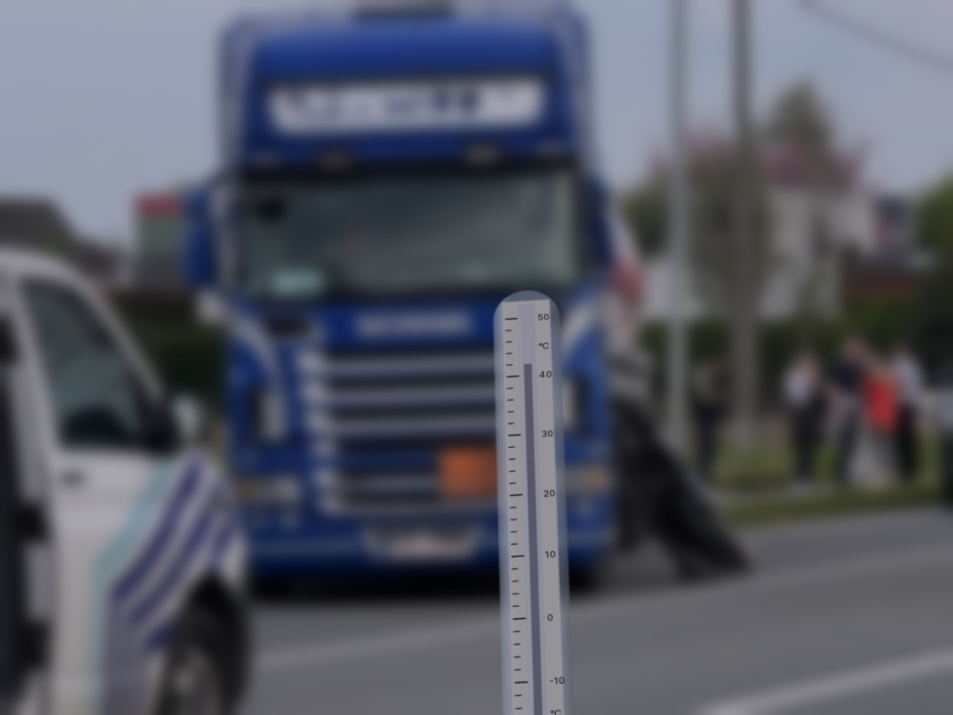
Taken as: °C 42
